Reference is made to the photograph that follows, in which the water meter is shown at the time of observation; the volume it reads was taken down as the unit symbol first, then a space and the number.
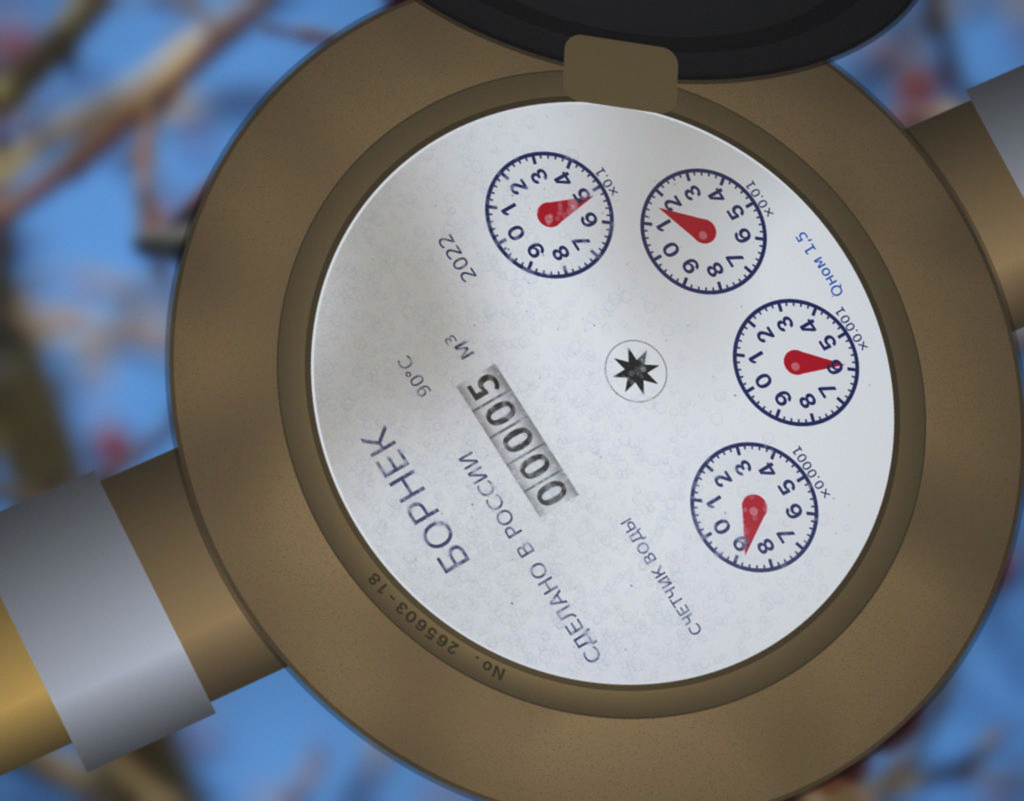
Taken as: m³ 5.5158
